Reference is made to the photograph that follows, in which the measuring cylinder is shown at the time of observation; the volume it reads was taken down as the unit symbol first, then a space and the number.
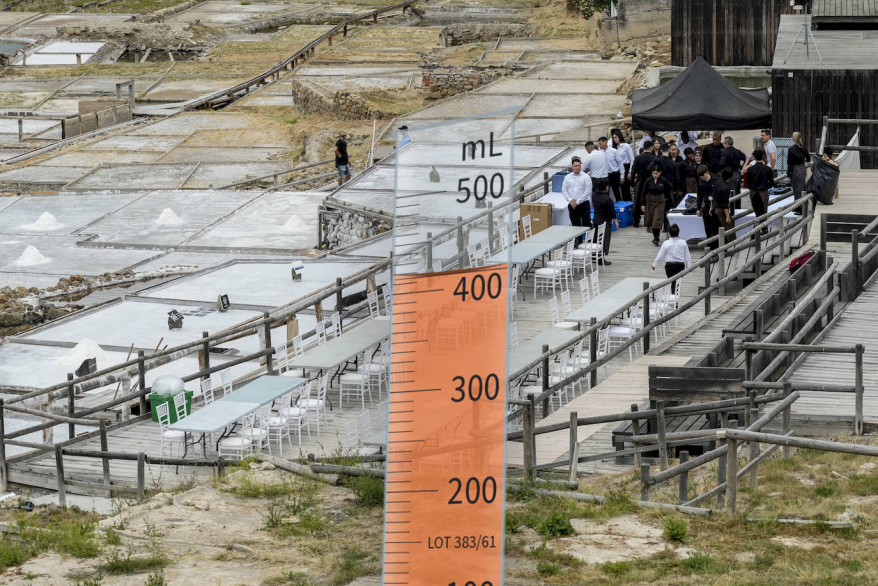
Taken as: mL 415
